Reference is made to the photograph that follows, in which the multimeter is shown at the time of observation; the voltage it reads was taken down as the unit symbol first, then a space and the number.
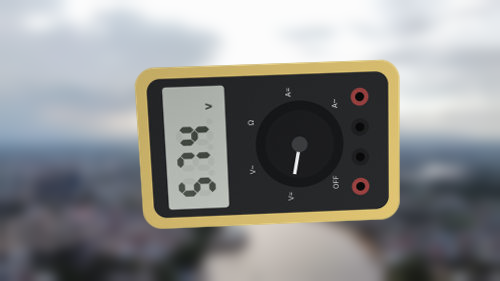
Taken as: V 574
